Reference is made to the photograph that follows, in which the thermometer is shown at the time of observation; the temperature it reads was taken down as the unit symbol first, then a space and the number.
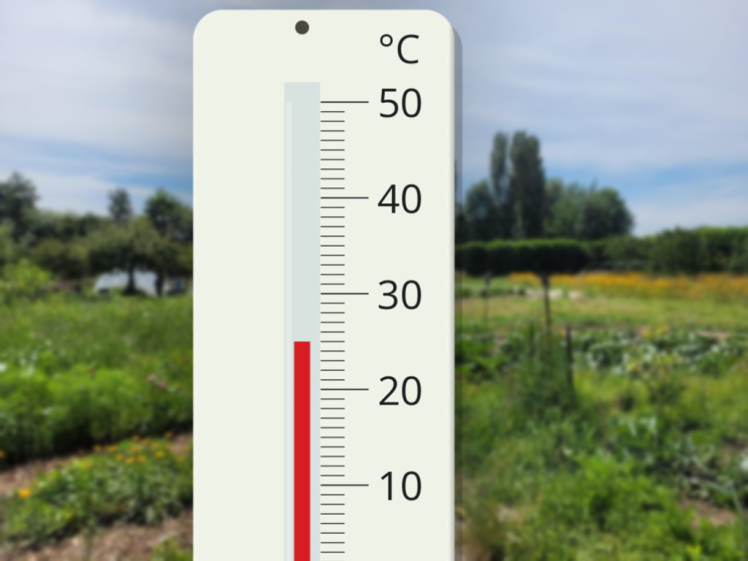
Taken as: °C 25
